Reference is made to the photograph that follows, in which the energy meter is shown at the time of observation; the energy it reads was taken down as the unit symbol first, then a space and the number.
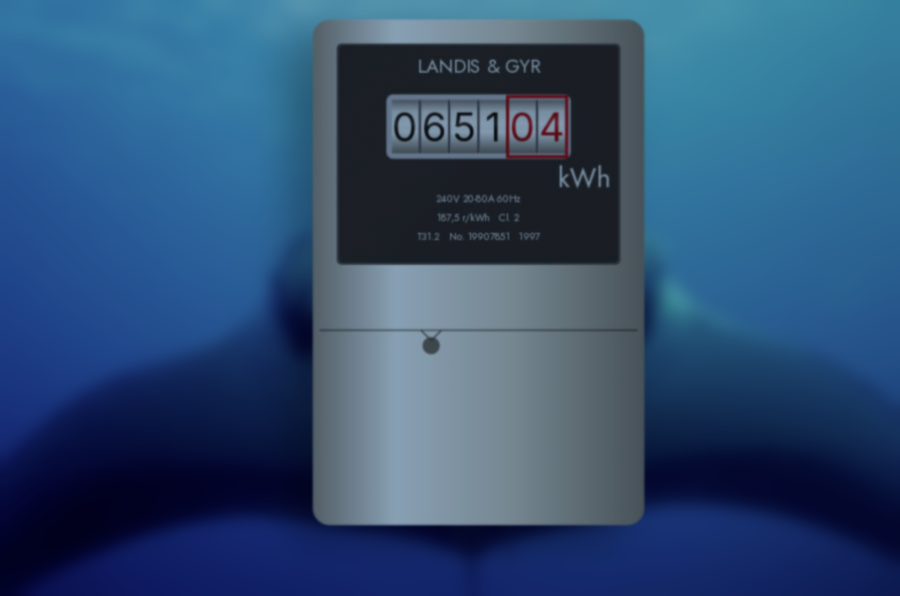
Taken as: kWh 651.04
